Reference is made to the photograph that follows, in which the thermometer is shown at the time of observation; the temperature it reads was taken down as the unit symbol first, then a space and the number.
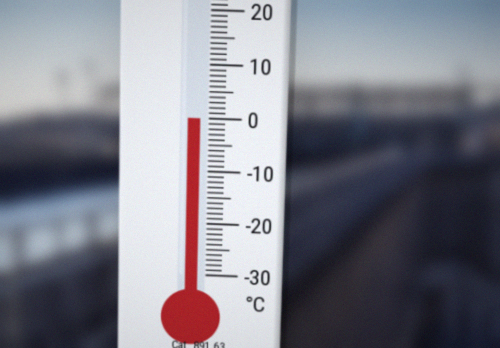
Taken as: °C 0
